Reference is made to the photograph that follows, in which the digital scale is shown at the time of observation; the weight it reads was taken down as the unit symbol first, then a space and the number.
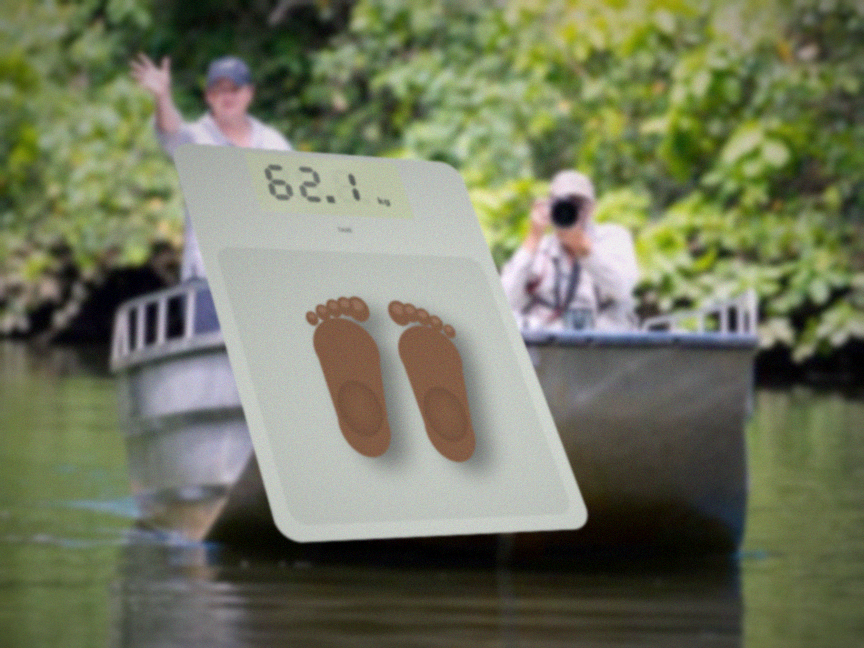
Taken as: kg 62.1
